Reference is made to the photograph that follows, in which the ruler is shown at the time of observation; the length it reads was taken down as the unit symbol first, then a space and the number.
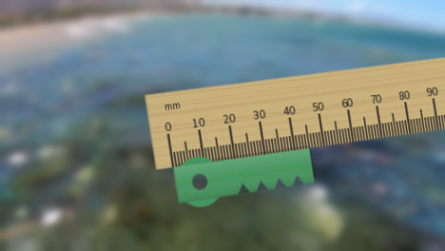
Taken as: mm 45
